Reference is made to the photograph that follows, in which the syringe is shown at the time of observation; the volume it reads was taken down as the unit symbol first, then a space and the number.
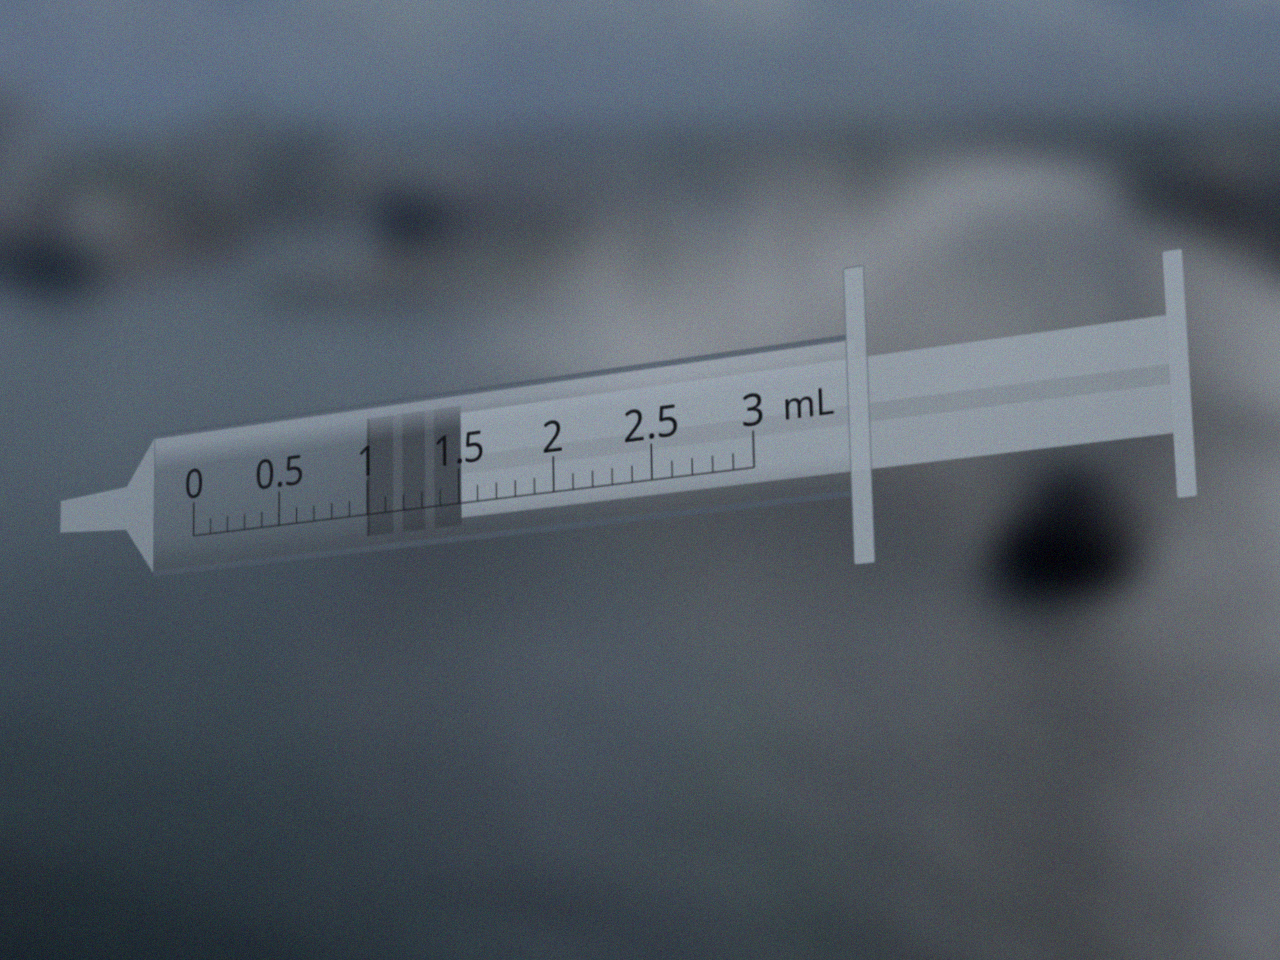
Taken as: mL 1
